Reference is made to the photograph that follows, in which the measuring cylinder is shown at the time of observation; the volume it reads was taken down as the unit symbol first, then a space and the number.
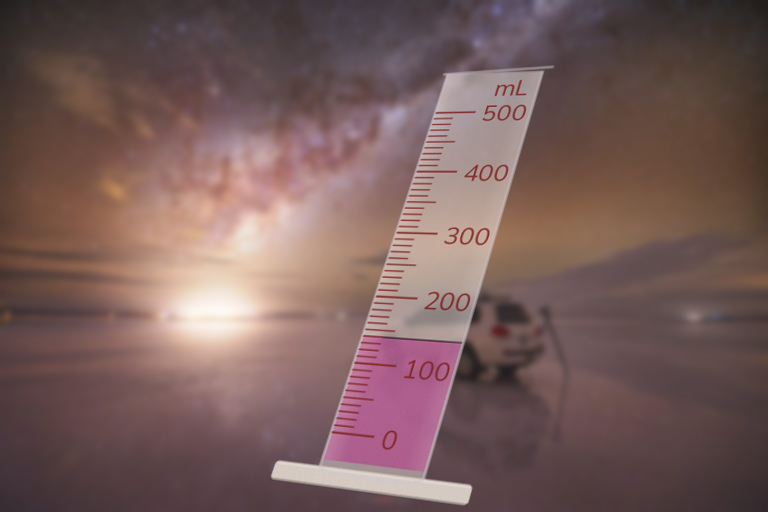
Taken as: mL 140
